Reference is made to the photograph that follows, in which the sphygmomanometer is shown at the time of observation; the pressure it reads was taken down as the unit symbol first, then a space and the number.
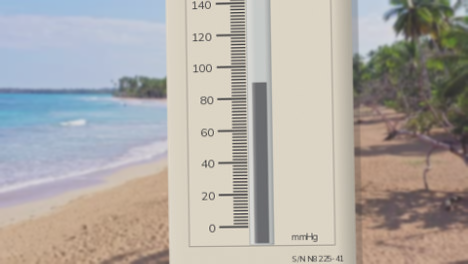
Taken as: mmHg 90
